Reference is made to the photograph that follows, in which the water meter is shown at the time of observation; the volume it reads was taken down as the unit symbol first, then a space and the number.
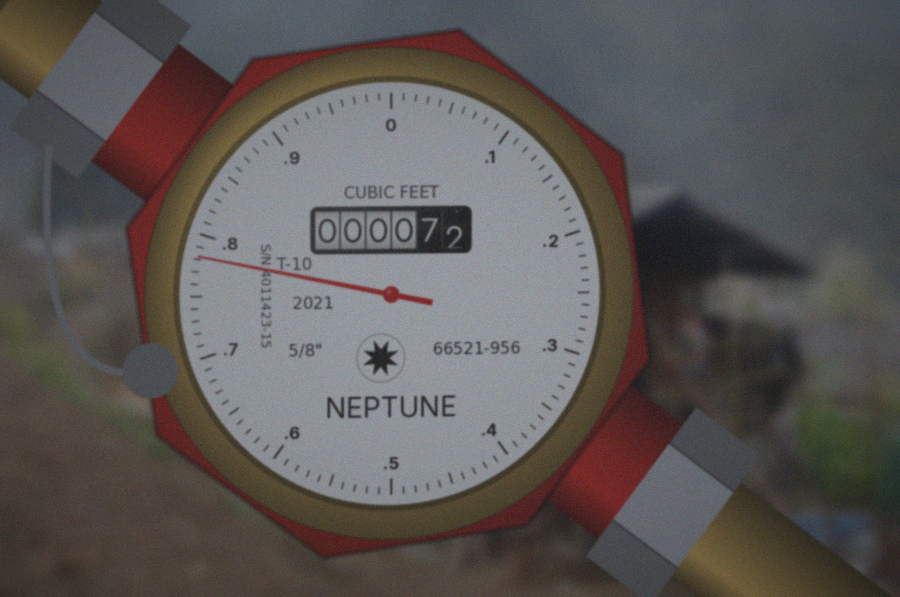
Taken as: ft³ 71.78
